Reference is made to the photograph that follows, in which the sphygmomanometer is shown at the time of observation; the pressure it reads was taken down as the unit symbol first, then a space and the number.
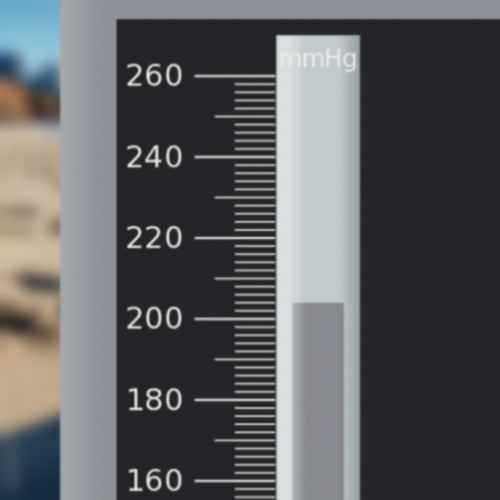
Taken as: mmHg 204
